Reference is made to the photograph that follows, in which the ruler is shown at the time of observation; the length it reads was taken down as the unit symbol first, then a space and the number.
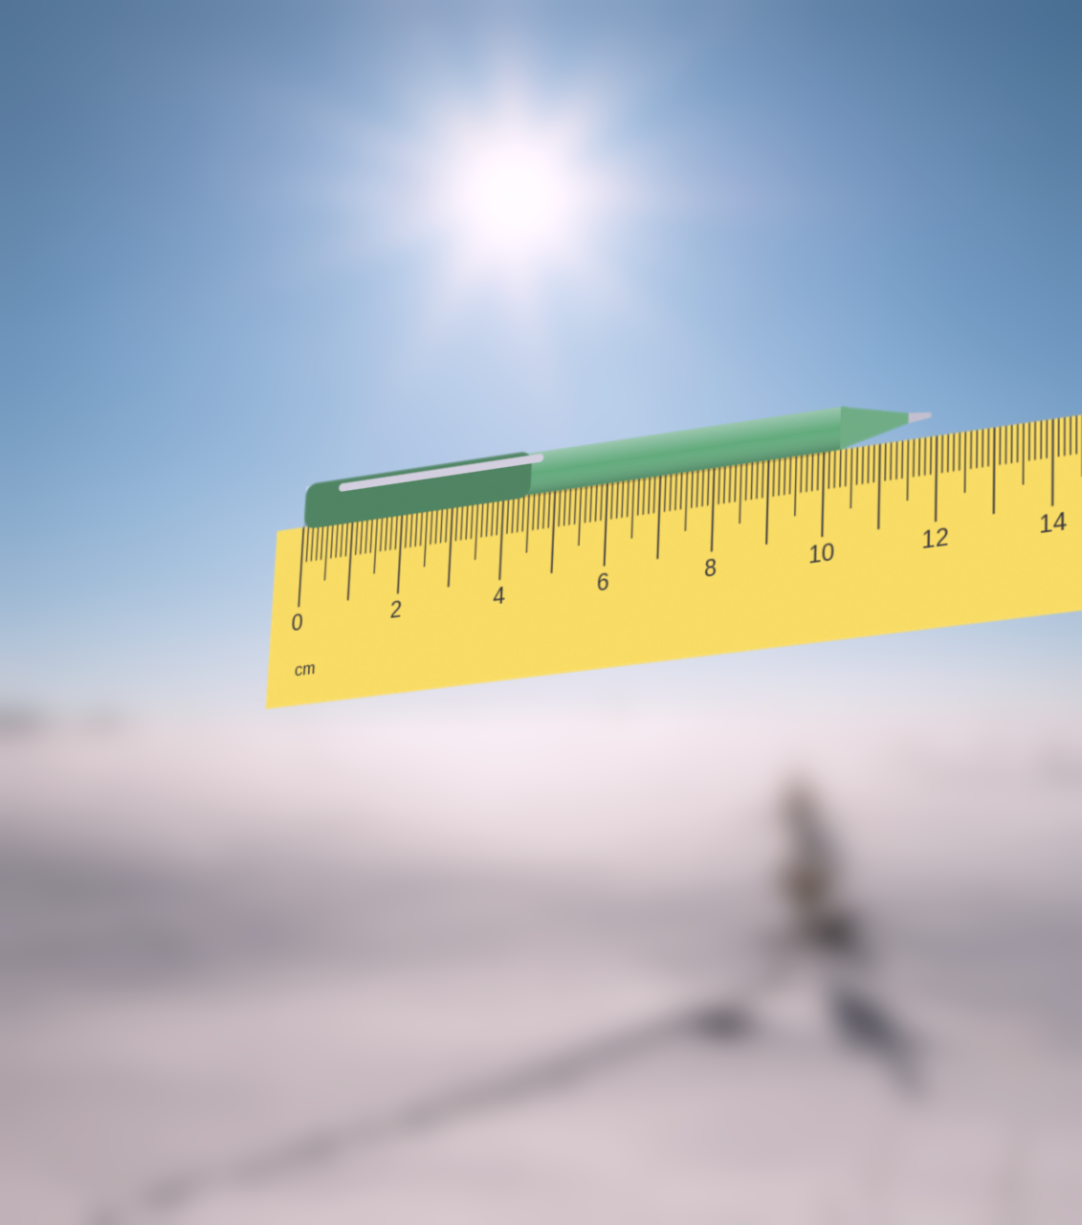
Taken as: cm 11.9
